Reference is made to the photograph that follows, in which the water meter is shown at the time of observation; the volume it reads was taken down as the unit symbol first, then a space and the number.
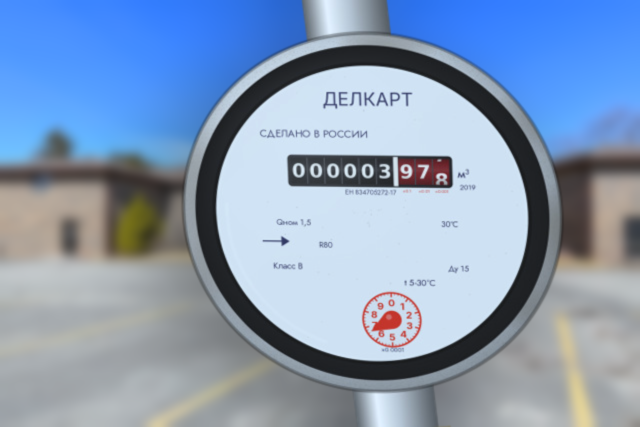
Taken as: m³ 3.9776
